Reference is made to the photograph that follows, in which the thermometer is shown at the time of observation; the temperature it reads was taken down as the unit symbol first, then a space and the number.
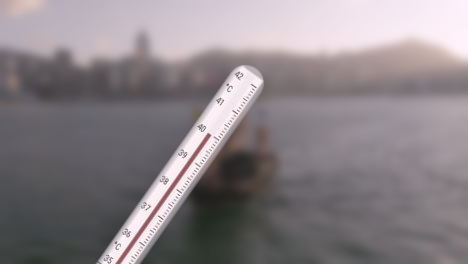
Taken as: °C 40
